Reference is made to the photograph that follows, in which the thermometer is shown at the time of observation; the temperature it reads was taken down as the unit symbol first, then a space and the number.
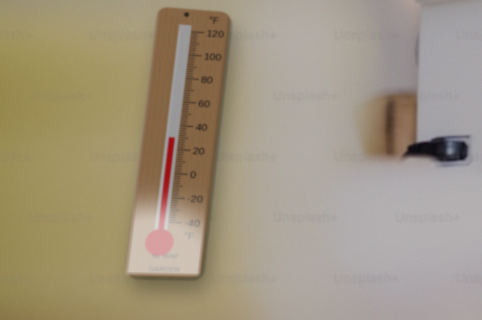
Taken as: °F 30
